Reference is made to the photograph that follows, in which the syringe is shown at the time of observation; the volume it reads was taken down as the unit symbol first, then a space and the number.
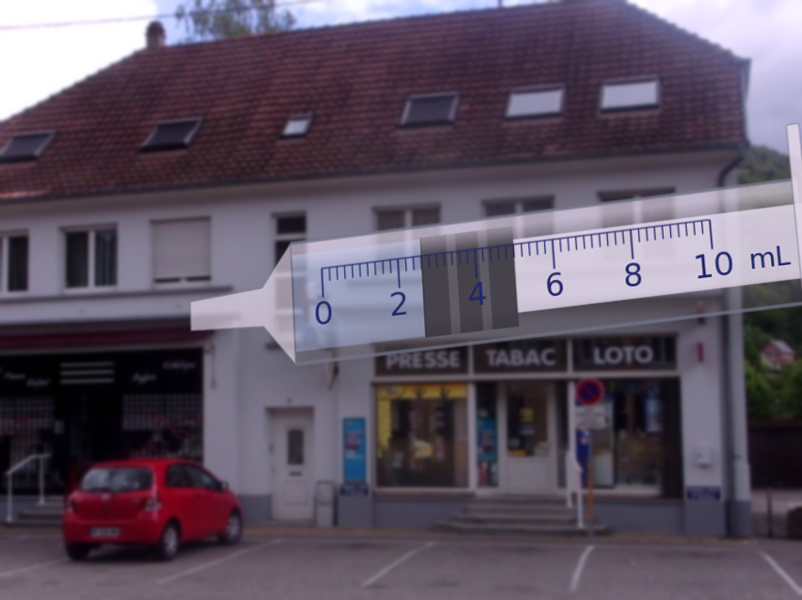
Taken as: mL 2.6
